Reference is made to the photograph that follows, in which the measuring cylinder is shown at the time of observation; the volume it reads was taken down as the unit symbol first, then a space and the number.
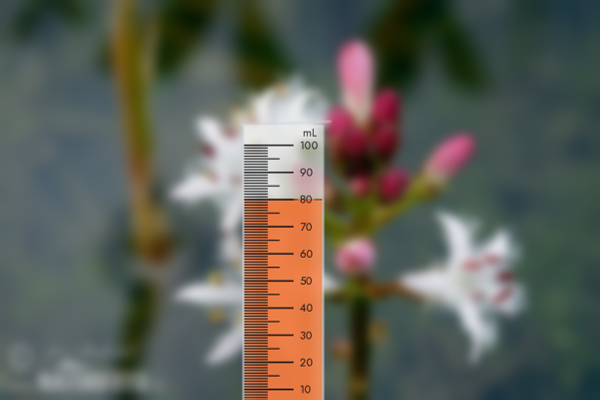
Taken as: mL 80
